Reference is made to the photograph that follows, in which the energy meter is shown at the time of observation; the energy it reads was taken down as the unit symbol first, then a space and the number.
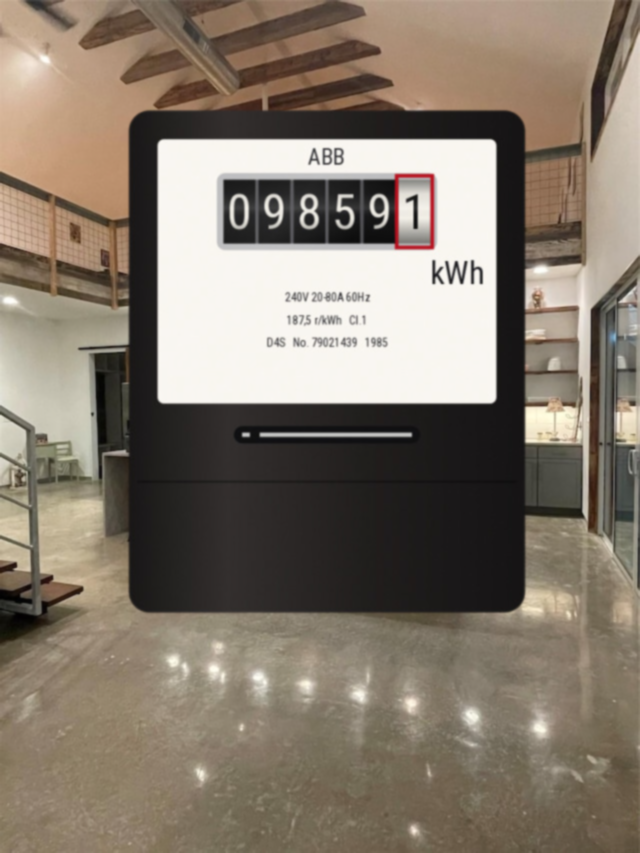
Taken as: kWh 9859.1
